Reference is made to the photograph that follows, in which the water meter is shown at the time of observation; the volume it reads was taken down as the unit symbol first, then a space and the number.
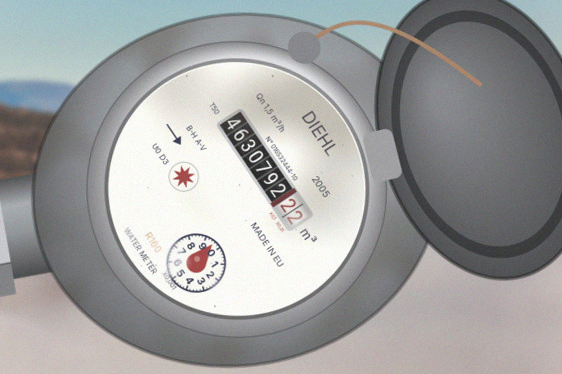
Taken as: m³ 4630792.219
